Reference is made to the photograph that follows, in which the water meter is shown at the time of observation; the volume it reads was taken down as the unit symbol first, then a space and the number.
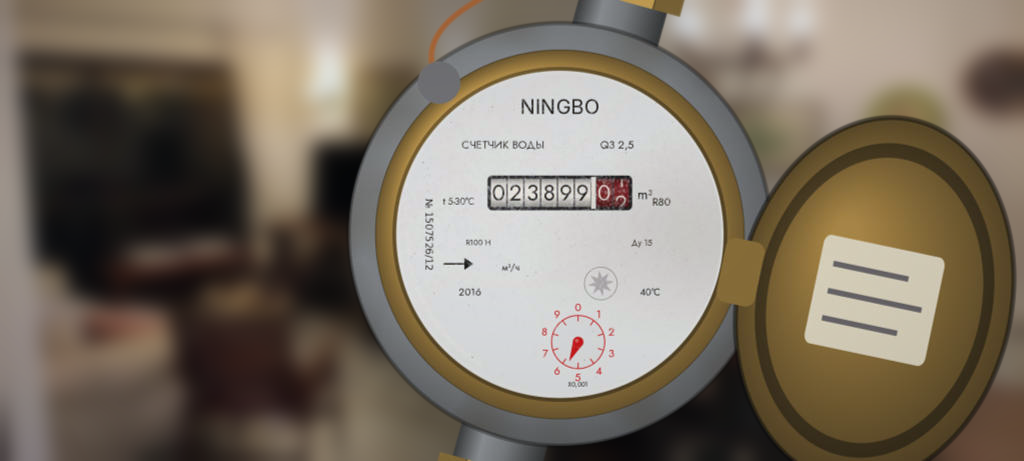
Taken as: m³ 23899.015
